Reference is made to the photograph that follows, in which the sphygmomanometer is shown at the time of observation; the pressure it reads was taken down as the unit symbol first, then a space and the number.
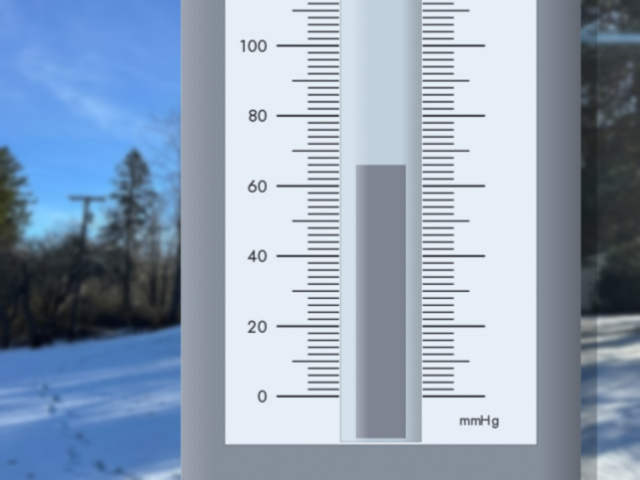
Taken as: mmHg 66
